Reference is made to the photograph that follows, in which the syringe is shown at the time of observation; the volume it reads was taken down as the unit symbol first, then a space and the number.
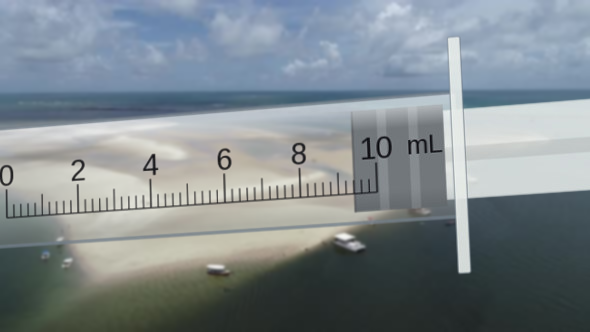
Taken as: mL 9.4
